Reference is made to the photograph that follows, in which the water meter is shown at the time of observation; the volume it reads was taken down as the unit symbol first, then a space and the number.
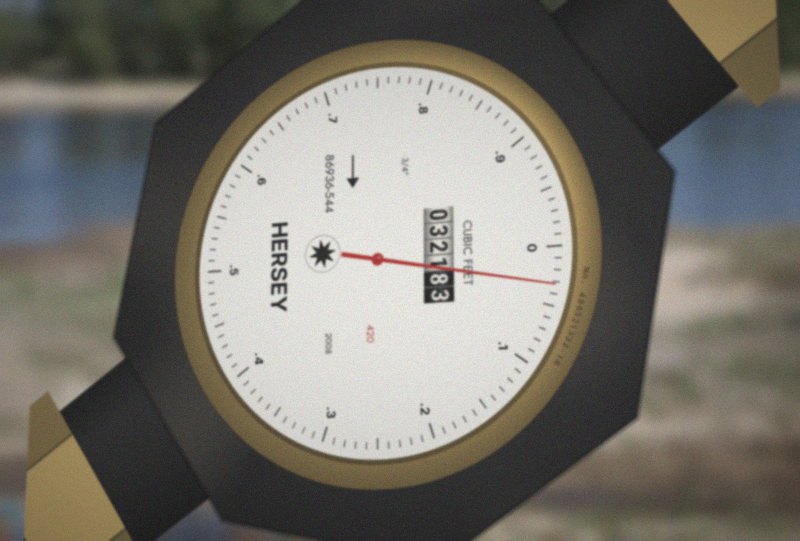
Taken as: ft³ 32183.03
